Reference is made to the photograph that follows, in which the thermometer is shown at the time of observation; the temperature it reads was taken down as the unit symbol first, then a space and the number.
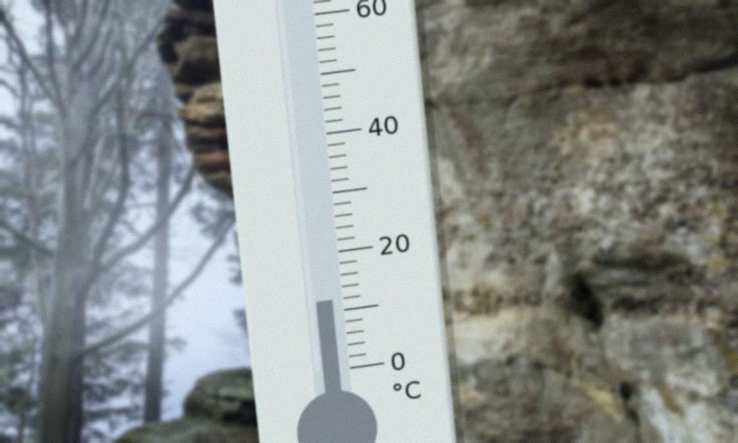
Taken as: °C 12
